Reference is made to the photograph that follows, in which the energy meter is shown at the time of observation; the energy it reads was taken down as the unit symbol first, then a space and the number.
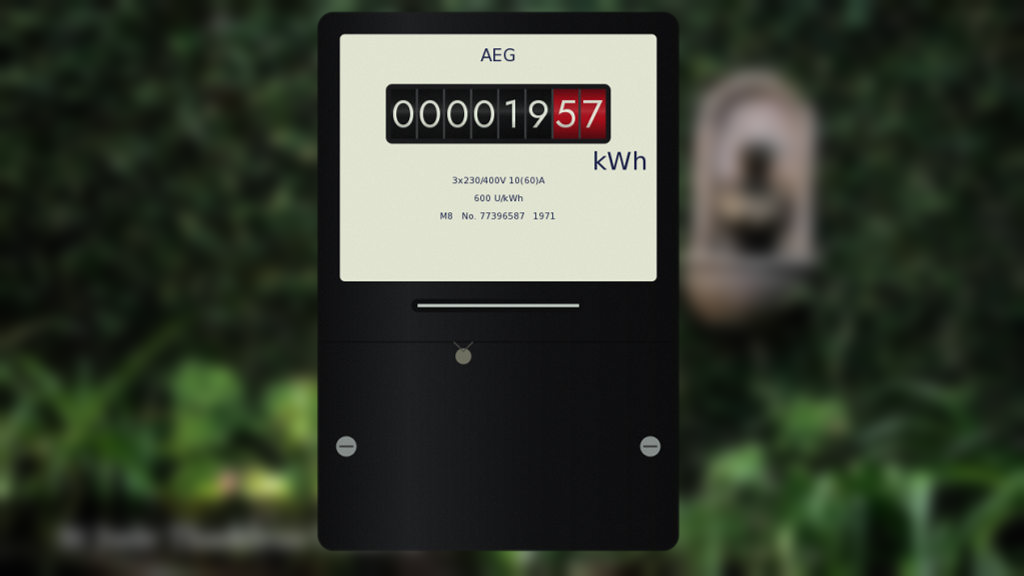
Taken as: kWh 19.57
